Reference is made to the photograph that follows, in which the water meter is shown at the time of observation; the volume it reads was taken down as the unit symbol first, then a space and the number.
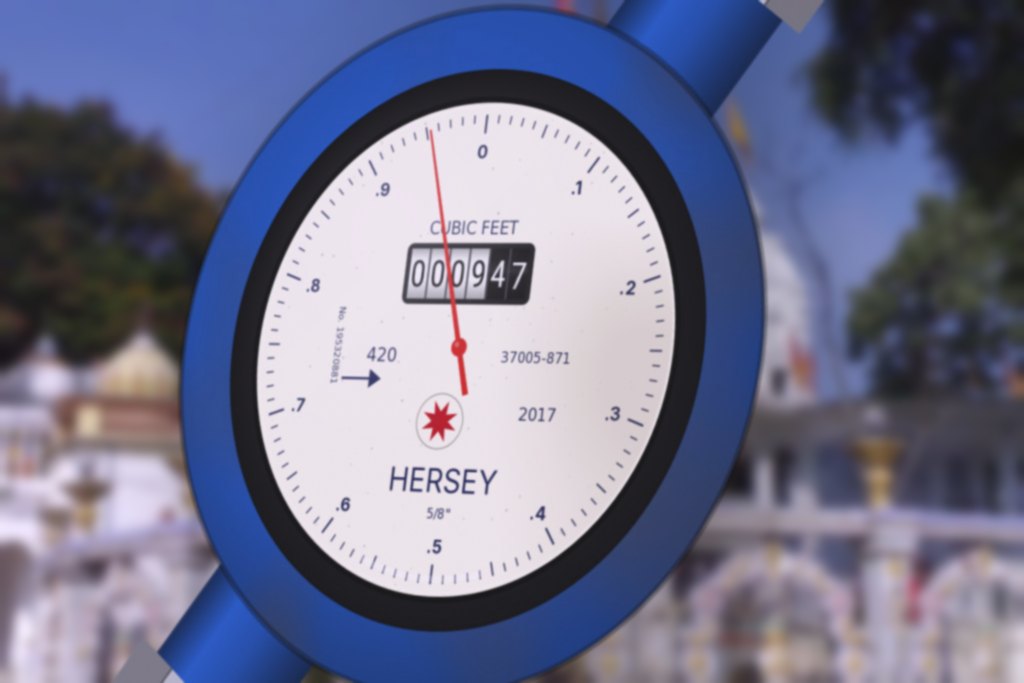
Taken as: ft³ 946.95
